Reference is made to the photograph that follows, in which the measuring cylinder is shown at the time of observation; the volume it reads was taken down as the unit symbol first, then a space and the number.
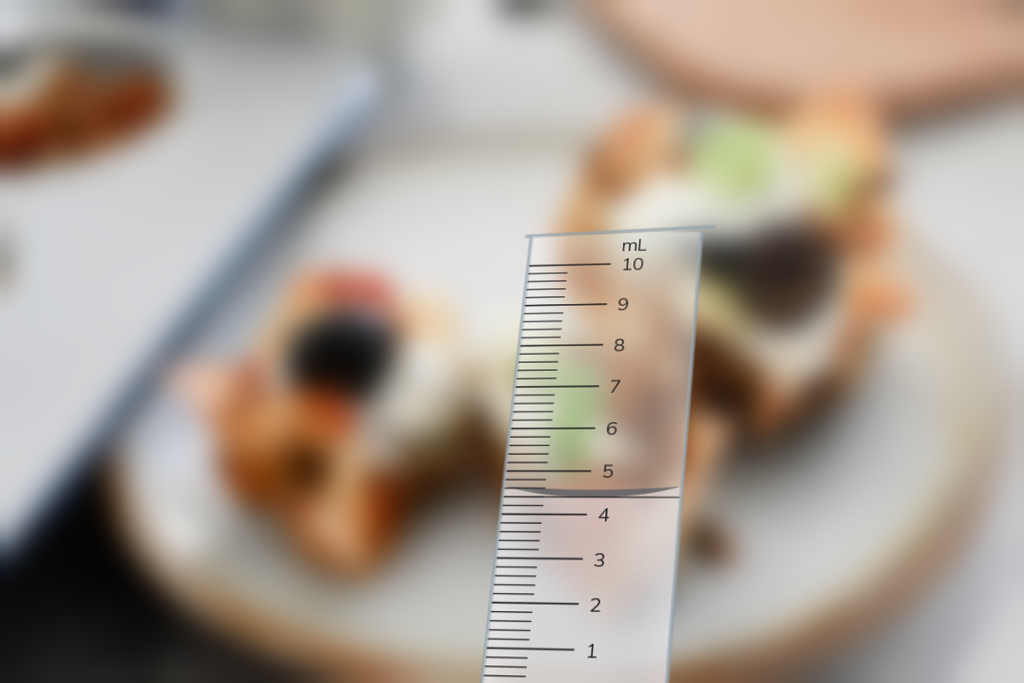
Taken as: mL 4.4
